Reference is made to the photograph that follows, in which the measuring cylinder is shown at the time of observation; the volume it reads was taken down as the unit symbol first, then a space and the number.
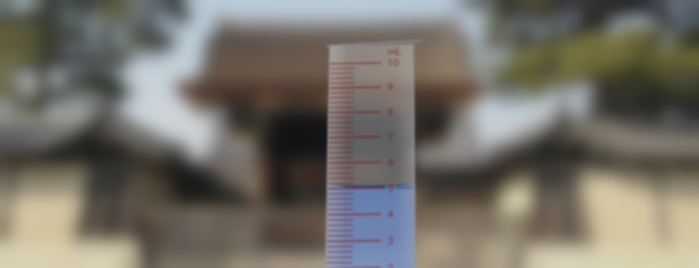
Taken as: mL 5
